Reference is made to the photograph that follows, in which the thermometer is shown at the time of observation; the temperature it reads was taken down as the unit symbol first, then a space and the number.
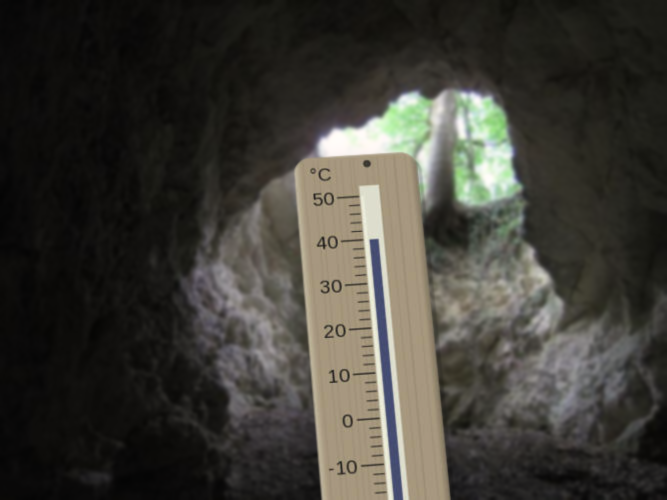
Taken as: °C 40
